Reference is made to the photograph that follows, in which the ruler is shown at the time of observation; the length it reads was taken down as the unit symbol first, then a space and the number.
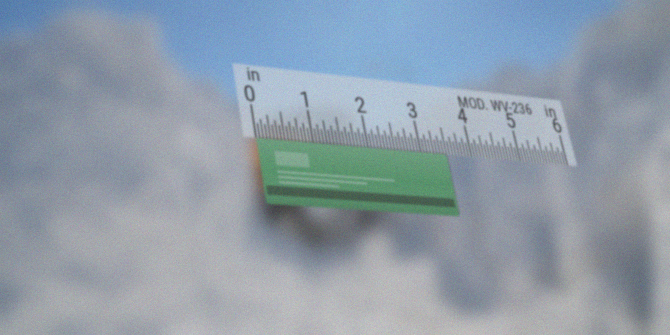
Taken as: in 3.5
